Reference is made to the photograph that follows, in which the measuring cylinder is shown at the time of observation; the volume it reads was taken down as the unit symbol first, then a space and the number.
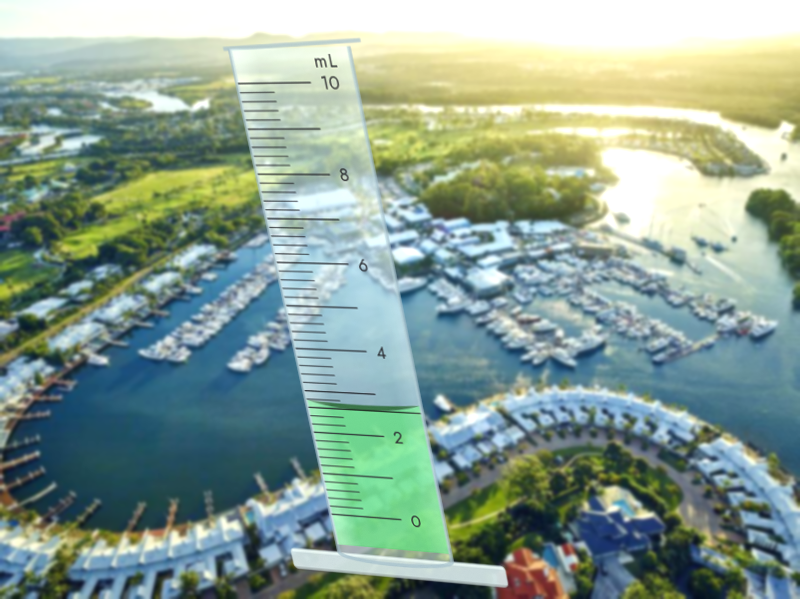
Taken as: mL 2.6
